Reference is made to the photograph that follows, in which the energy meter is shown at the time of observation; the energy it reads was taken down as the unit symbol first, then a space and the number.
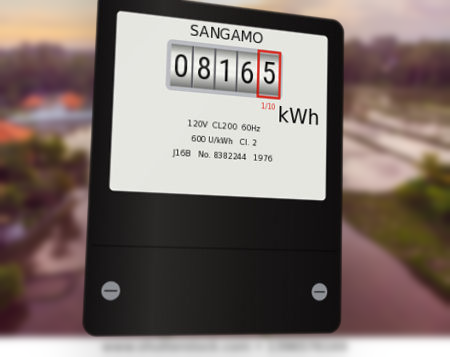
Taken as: kWh 816.5
